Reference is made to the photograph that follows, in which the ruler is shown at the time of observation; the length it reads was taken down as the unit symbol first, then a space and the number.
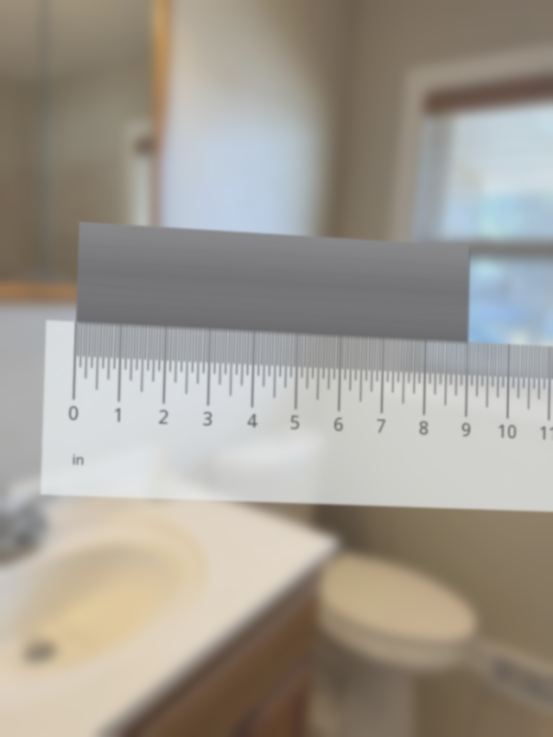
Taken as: in 9
